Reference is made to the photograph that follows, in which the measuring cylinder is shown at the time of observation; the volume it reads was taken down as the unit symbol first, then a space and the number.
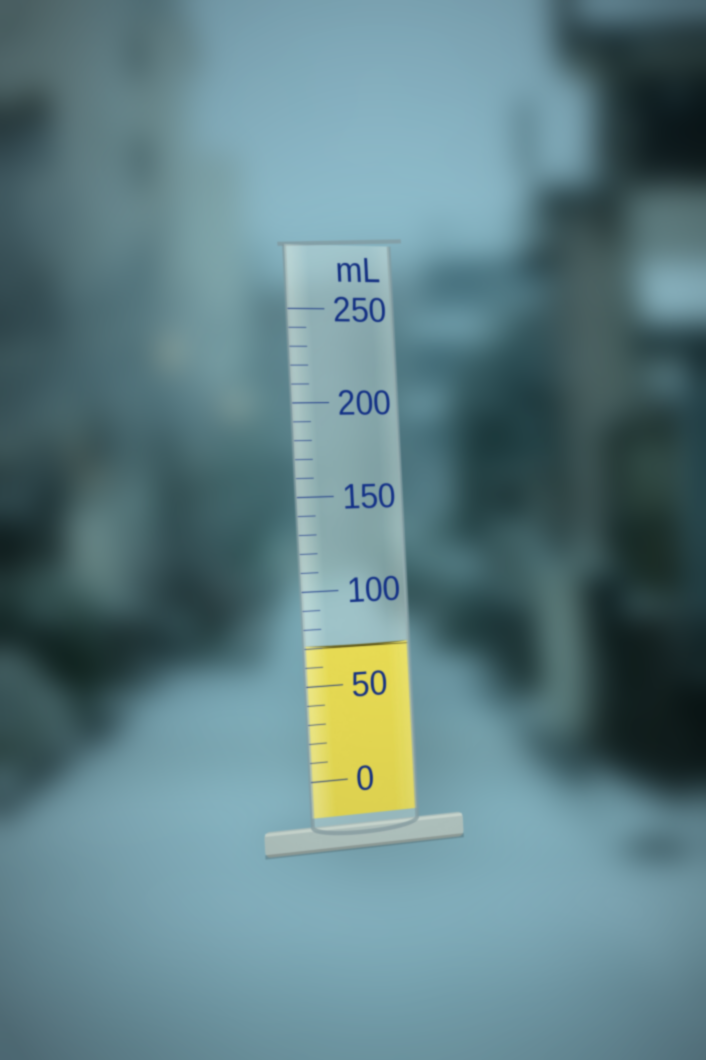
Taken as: mL 70
